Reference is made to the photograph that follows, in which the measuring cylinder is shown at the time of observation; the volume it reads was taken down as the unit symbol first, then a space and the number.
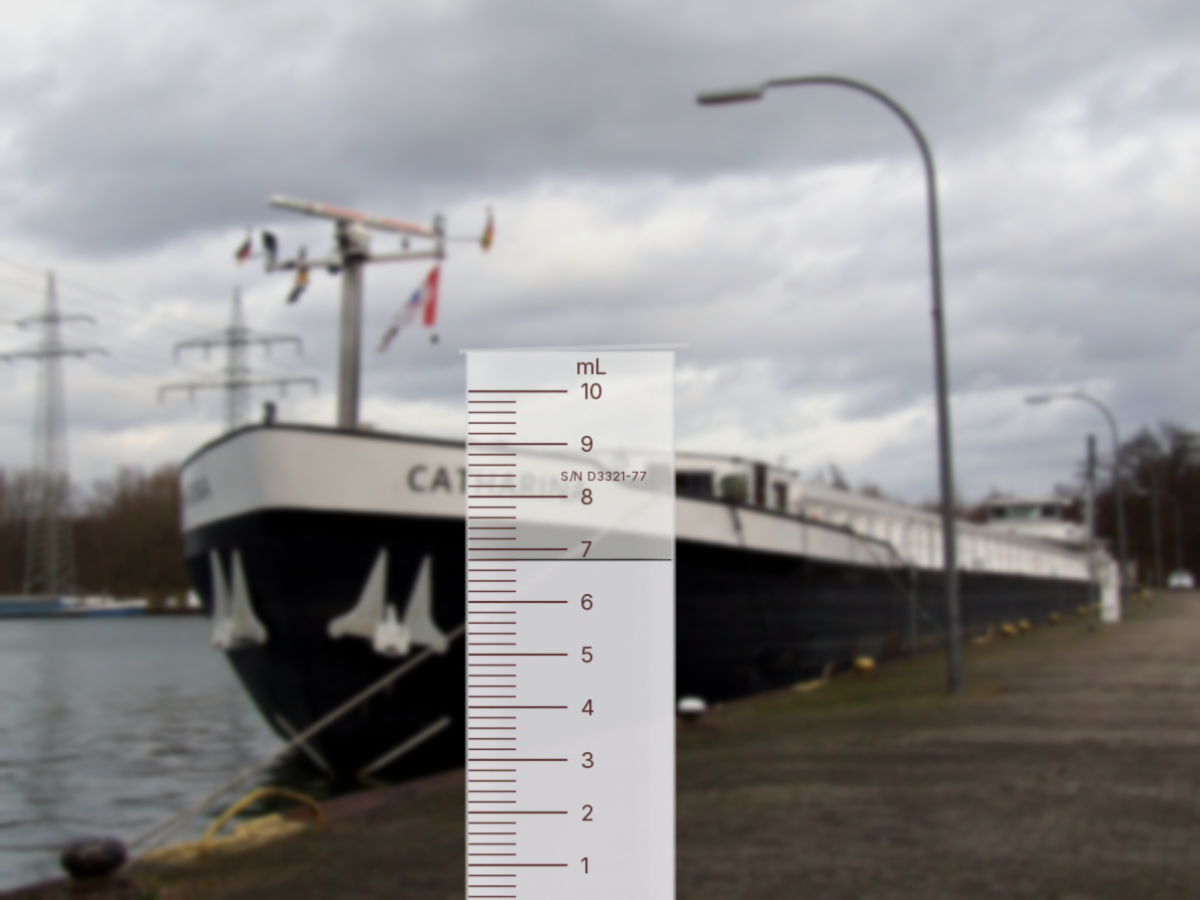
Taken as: mL 6.8
